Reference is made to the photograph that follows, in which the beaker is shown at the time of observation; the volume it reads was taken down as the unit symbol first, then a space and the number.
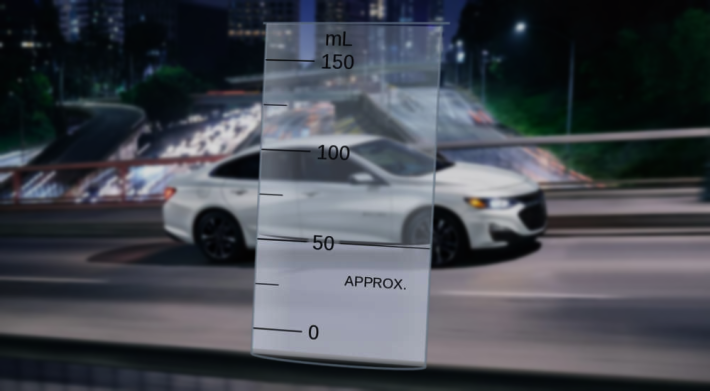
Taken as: mL 50
